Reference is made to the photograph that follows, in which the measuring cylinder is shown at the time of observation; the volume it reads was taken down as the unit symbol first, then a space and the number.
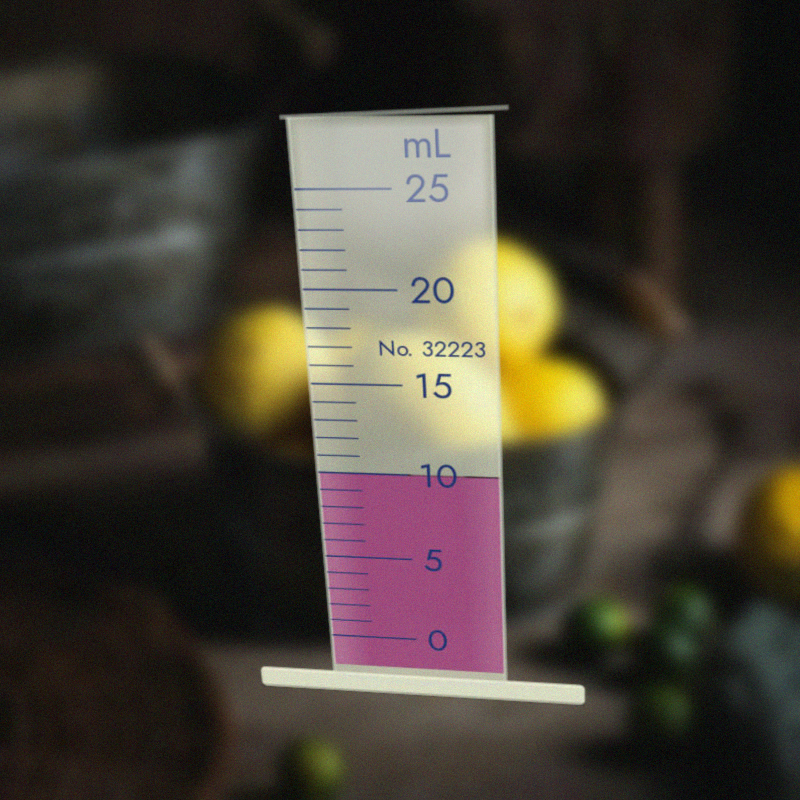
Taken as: mL 10
